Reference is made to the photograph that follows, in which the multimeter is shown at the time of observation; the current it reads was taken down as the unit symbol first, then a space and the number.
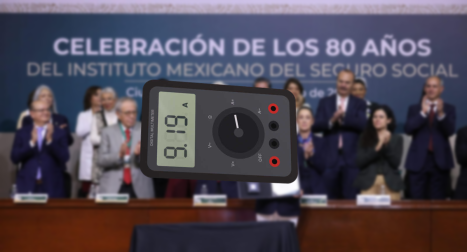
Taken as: A 9.19
